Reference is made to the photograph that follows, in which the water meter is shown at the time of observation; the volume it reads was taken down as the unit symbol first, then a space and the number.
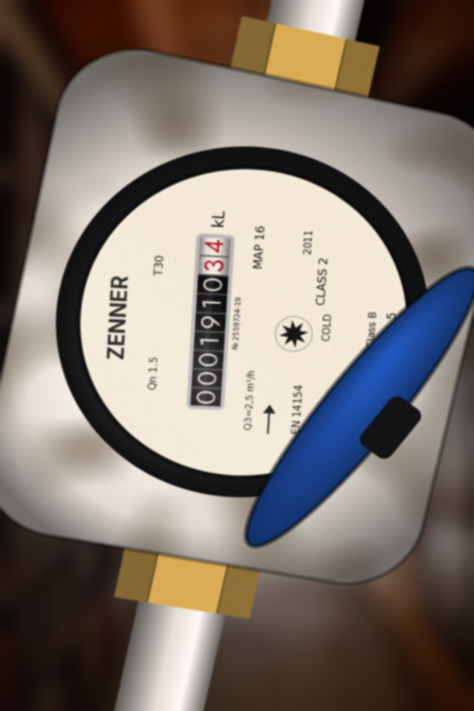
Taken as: kL 1910.34
